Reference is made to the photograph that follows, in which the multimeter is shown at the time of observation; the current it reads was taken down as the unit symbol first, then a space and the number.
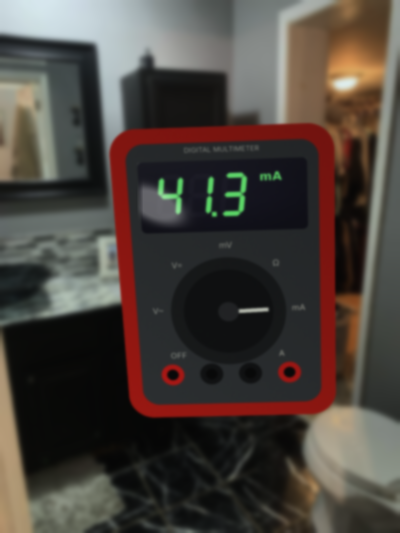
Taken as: mA 41.3
